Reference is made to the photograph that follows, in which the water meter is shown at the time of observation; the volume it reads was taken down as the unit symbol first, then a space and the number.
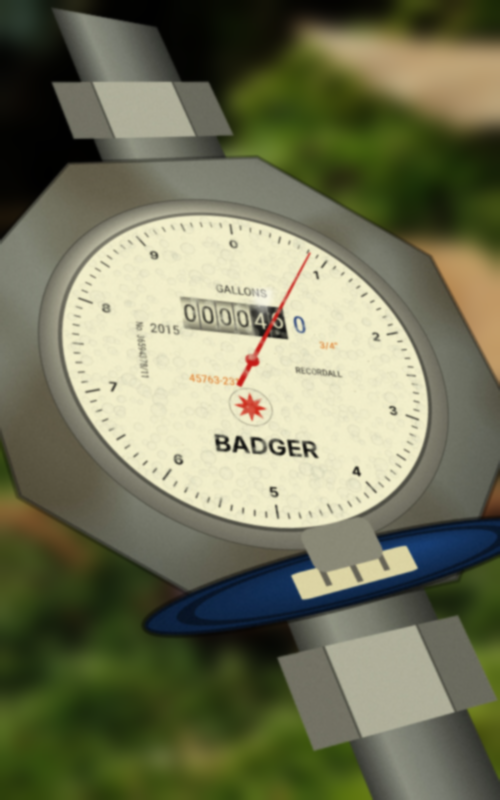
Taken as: gal 460.8
